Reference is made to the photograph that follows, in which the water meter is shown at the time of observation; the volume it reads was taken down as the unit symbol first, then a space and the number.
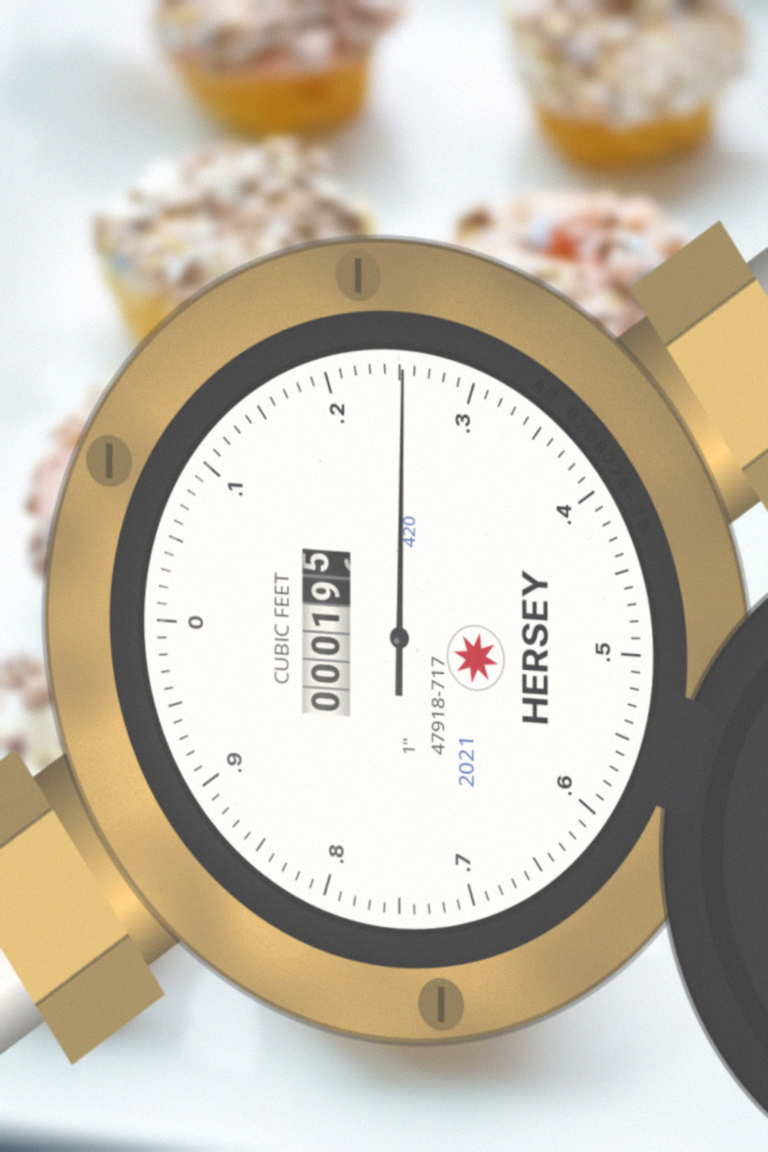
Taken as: ft³ 195.25
